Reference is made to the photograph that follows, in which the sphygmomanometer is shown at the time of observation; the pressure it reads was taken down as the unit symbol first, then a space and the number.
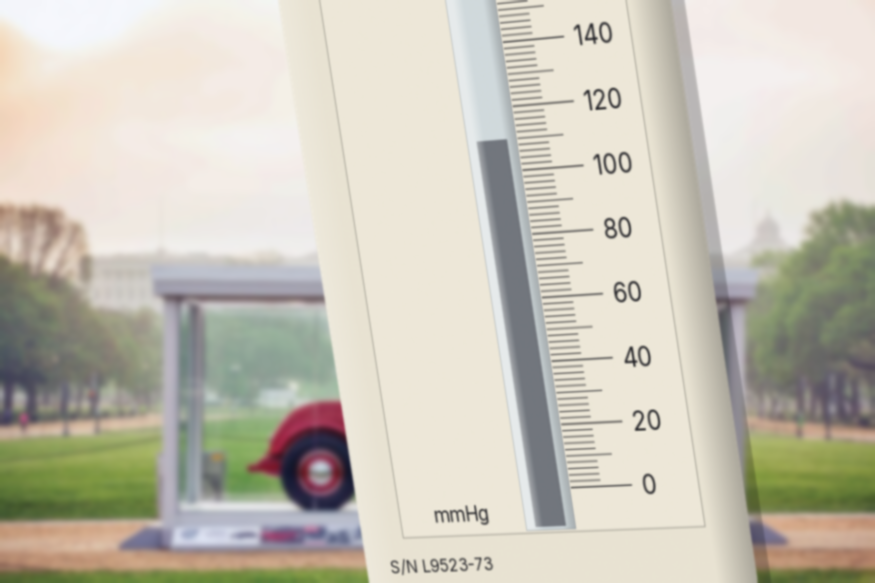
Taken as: mmHg 110
